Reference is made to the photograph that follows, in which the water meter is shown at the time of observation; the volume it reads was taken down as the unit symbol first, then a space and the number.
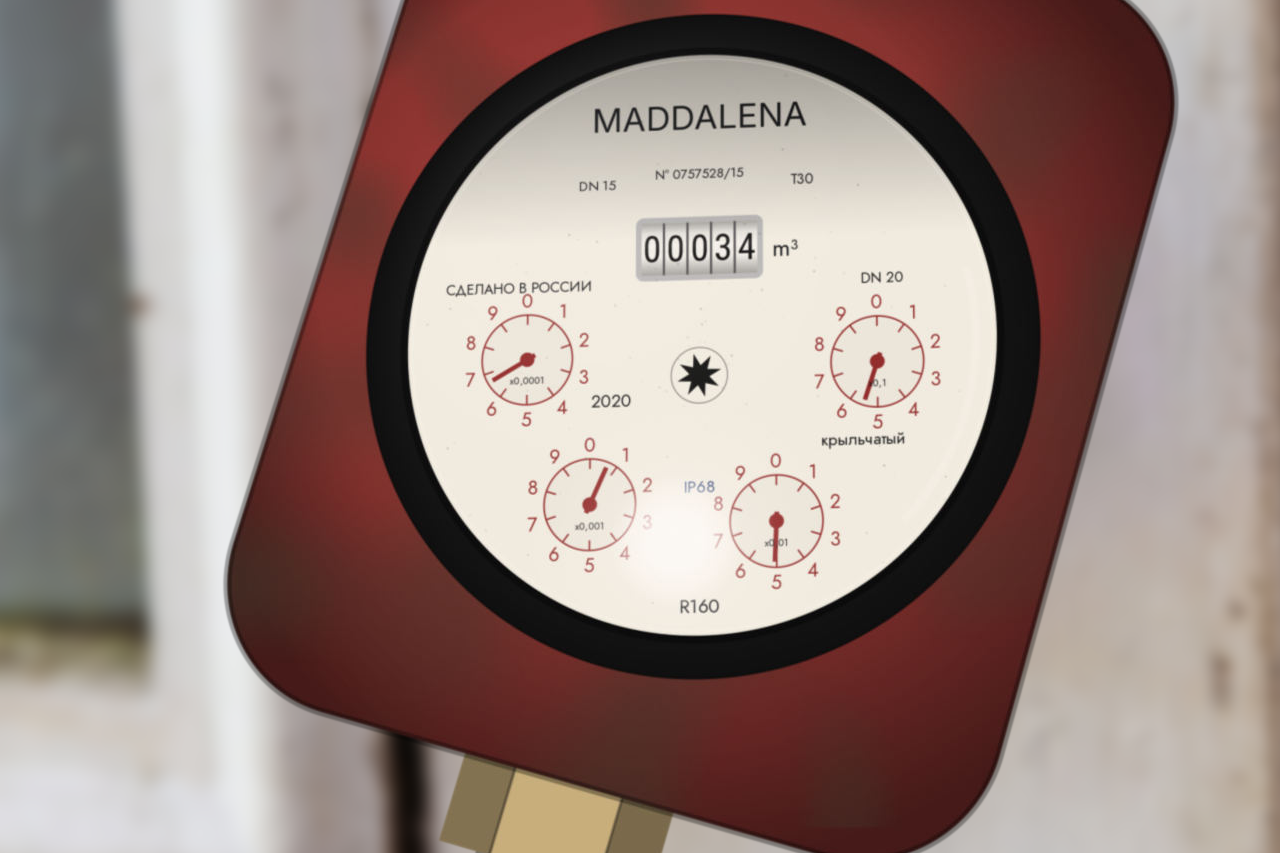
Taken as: m³ 34.5506
